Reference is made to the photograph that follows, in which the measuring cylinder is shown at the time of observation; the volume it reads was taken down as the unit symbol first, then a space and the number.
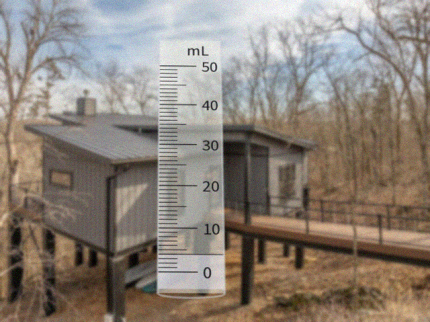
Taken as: mL 4
